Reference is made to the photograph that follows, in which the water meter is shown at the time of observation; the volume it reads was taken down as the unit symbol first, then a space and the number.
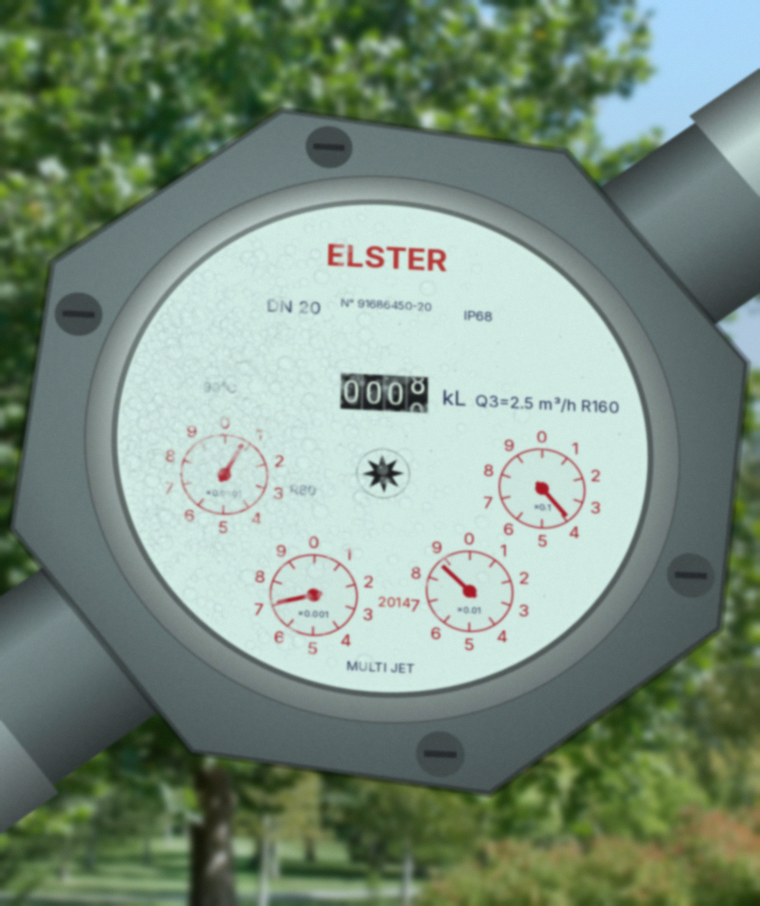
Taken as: kL 8.3870
